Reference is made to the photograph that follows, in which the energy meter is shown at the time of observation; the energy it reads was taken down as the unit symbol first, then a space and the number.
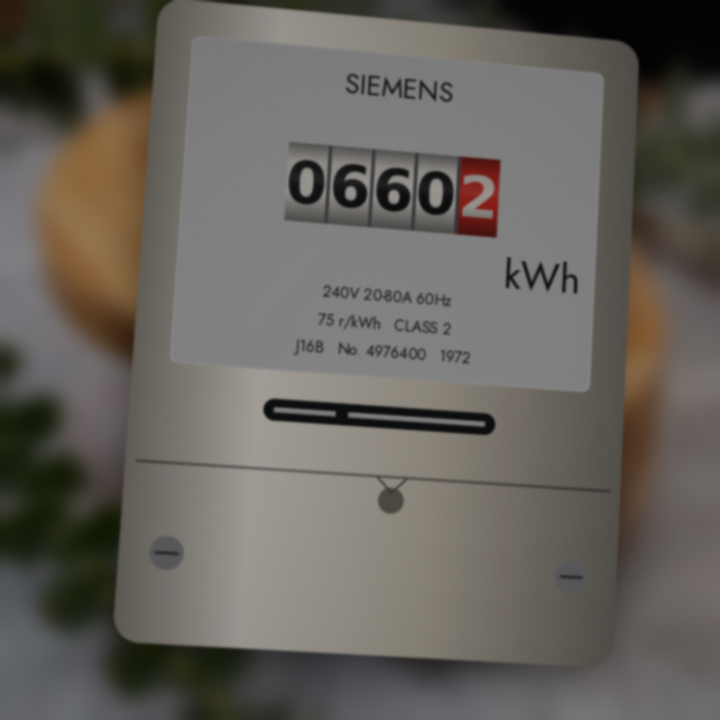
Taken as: kWh 660.2
